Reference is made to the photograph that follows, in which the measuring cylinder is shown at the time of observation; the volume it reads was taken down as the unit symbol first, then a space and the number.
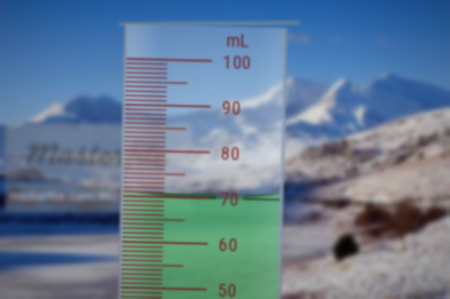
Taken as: mL 70
